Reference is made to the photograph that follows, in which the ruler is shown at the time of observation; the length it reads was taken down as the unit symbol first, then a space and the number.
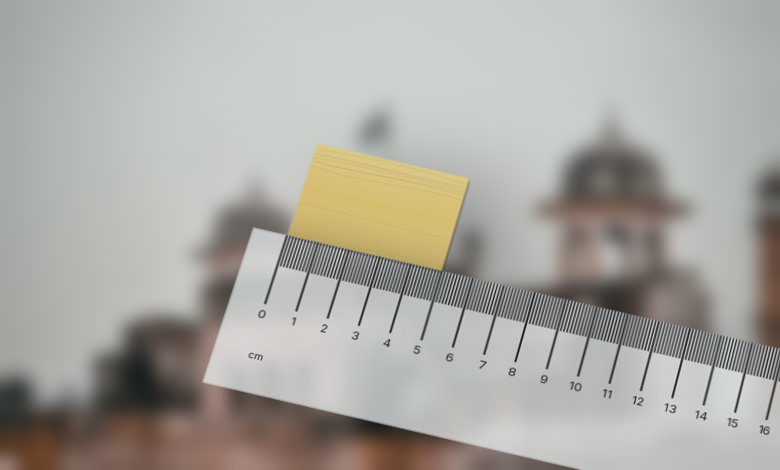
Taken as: cm 5
